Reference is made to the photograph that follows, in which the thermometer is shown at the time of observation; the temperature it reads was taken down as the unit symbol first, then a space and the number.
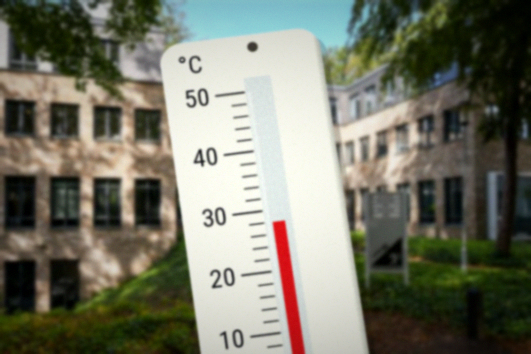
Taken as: °C 28
